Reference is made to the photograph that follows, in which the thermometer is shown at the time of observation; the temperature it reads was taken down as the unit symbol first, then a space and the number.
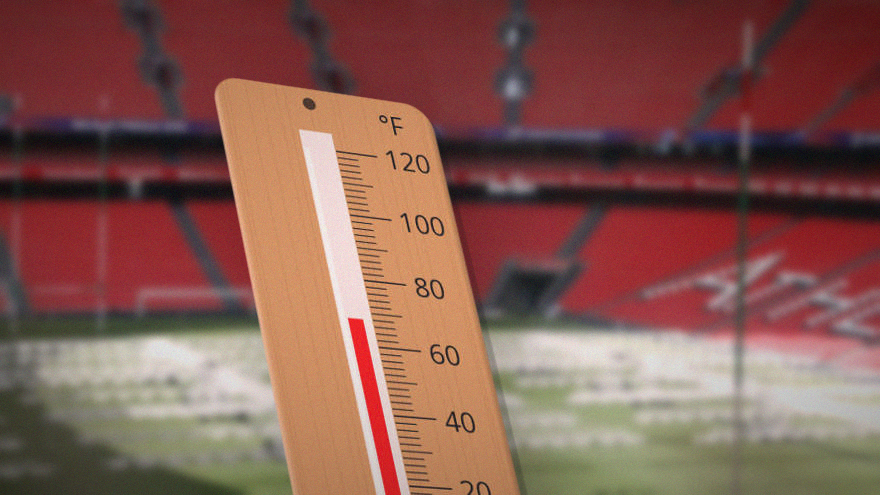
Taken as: °F 68
